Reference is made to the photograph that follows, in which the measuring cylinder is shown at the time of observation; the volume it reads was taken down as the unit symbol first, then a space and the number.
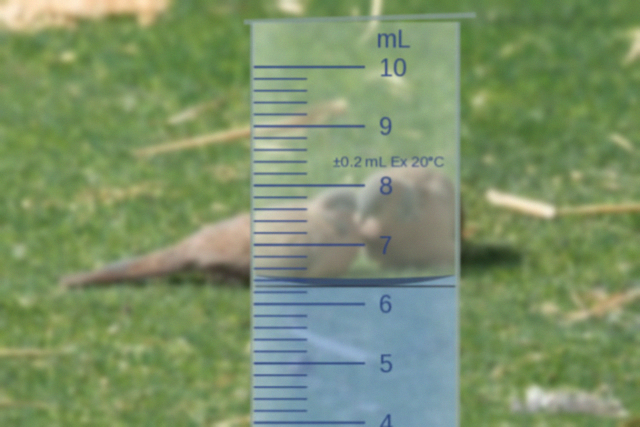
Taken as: mL 6.3
